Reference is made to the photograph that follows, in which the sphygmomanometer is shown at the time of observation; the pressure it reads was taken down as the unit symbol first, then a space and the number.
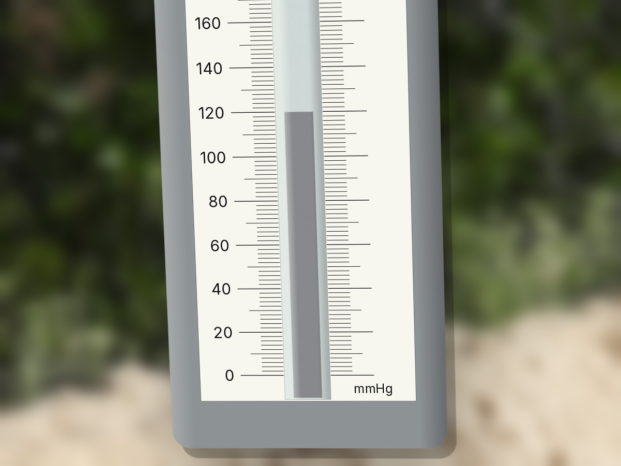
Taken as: mmHg 120
